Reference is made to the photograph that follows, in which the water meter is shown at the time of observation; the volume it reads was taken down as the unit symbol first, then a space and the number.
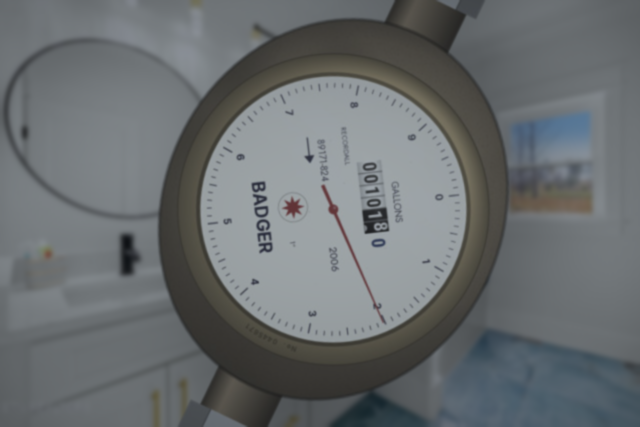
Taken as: gal 10182.0
